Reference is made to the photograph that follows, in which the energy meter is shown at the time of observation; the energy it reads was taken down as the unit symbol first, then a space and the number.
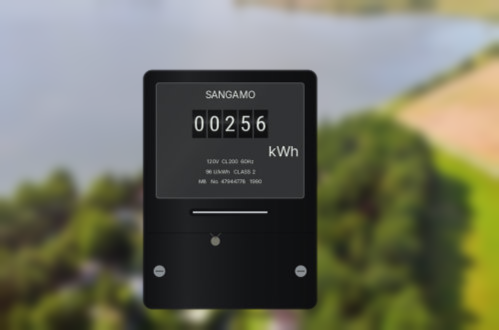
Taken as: kWh 256
